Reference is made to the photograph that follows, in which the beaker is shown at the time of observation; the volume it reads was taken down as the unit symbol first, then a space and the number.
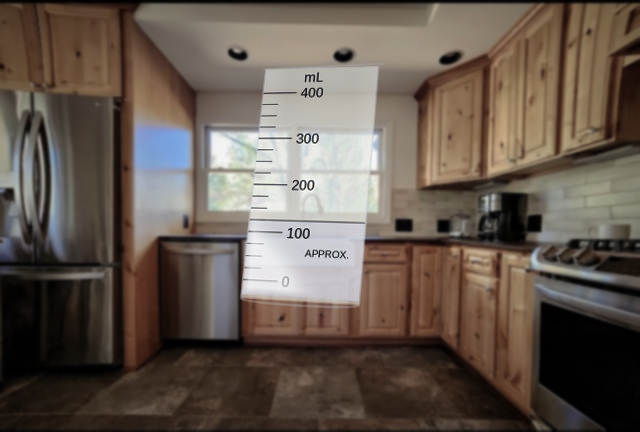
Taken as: mL 125
